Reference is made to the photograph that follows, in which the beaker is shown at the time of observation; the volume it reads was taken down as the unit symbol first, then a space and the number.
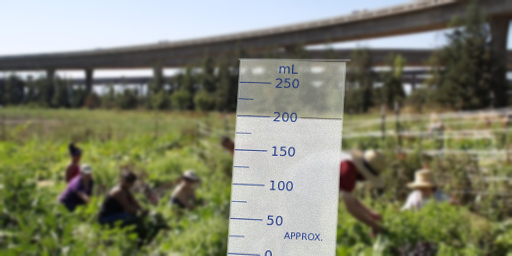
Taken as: mL 200
